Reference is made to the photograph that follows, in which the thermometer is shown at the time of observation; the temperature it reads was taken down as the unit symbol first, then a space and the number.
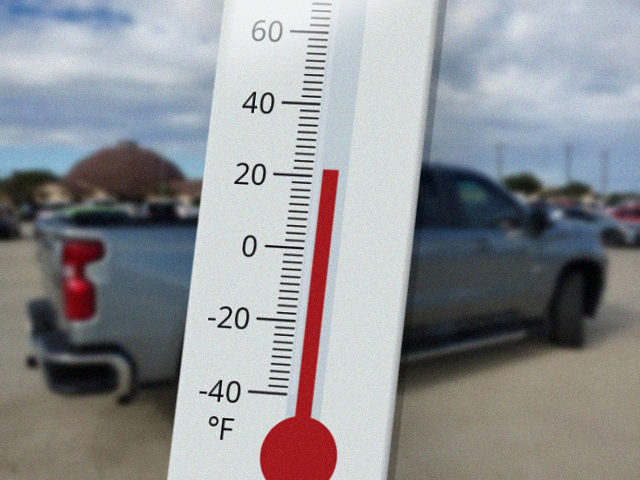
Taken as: °F 22
